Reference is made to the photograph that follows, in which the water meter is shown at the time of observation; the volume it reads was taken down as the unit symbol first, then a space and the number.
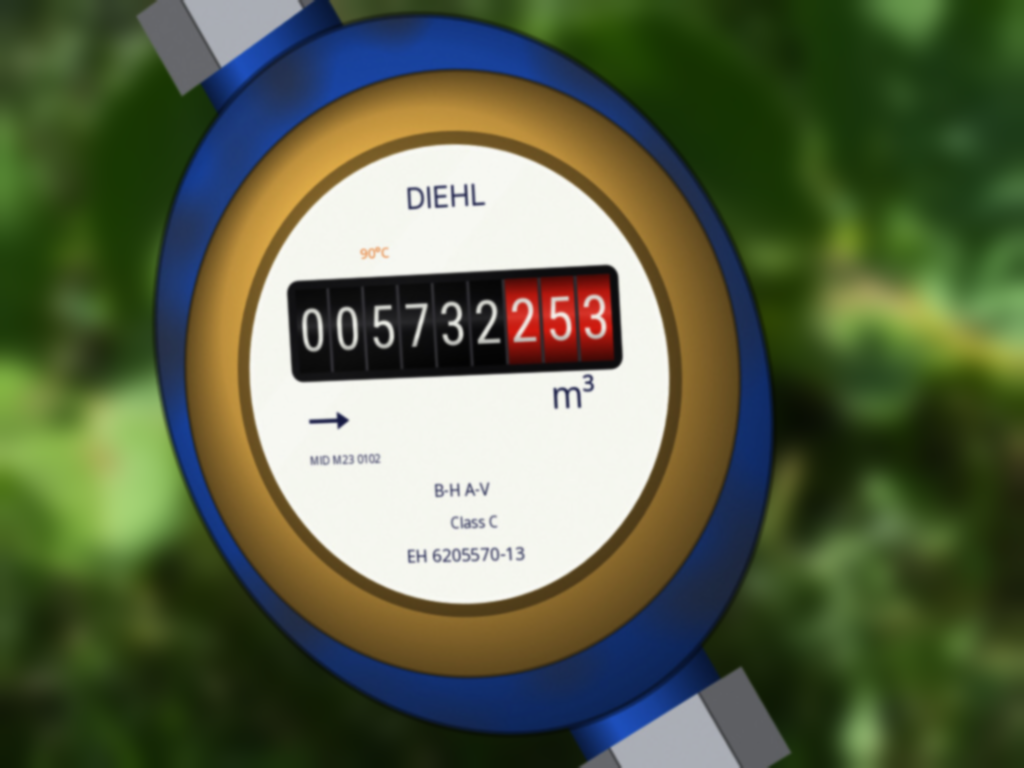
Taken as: m³ 5732.253
